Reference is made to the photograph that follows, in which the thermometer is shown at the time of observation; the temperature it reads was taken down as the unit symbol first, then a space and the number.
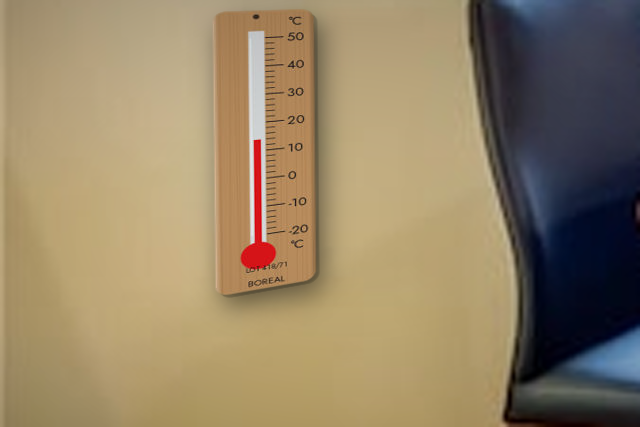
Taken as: °C 14
